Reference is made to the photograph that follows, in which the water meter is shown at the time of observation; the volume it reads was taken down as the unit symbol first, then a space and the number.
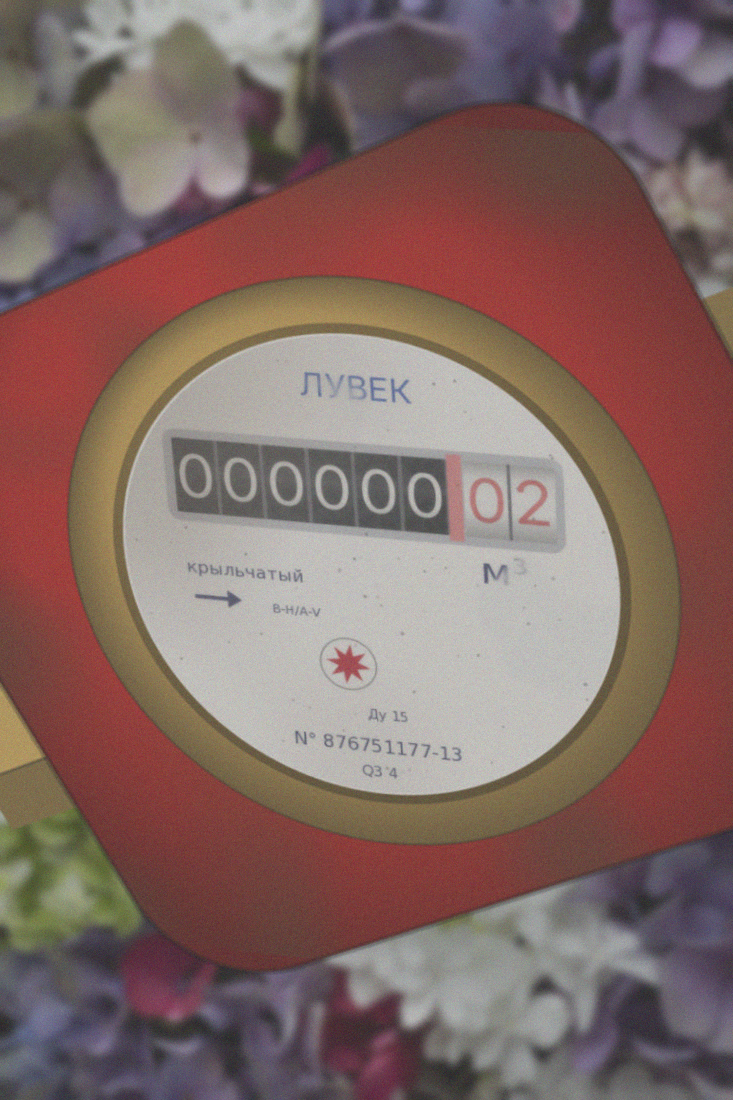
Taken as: m³ 0.02
